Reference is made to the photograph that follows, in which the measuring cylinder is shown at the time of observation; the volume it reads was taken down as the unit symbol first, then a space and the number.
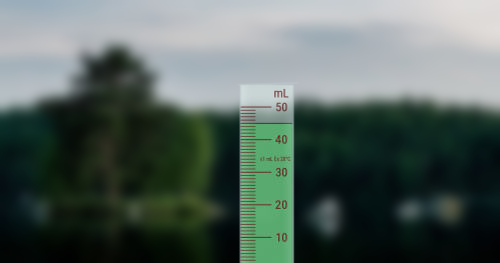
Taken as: mL 45
